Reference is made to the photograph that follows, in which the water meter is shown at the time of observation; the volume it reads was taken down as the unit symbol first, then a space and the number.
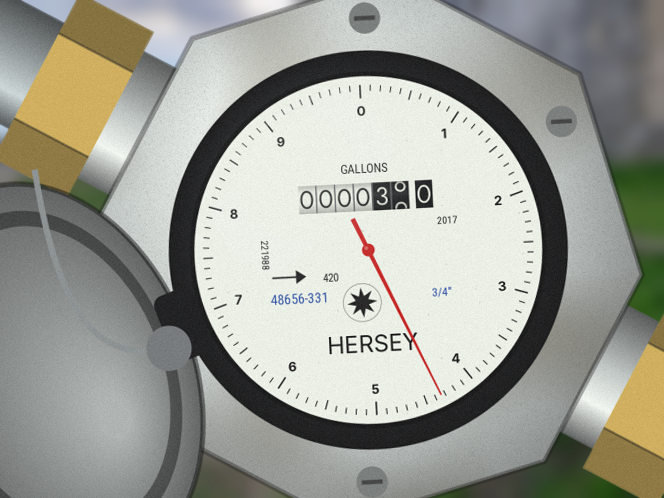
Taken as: gal 384.3
